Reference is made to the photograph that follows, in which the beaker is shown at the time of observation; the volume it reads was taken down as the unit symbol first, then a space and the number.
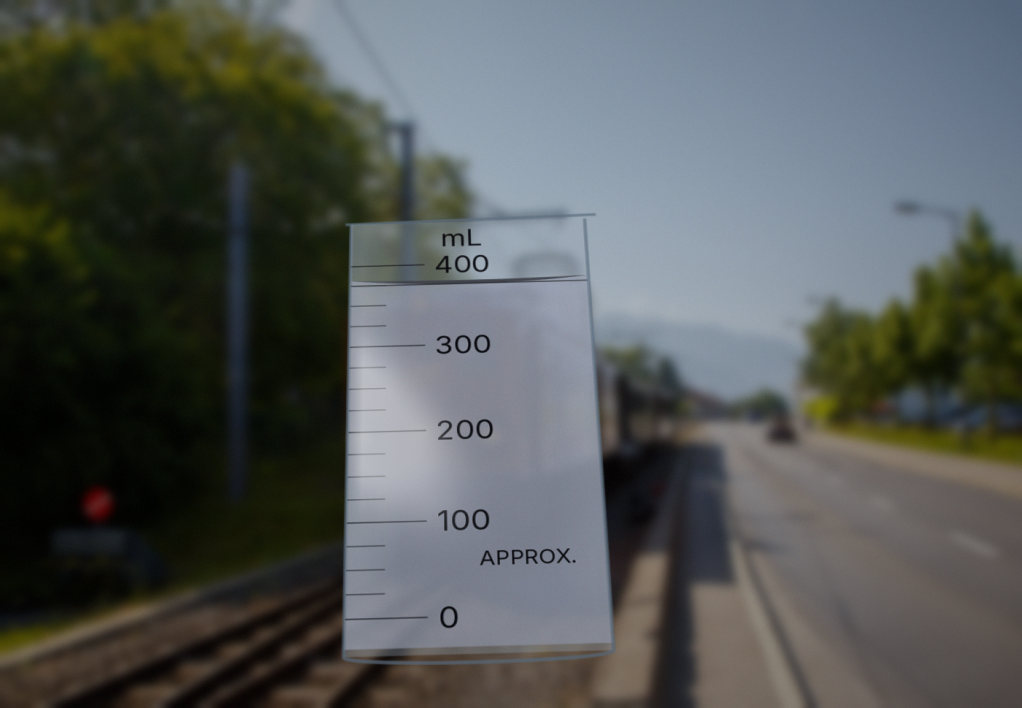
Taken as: mL 375
